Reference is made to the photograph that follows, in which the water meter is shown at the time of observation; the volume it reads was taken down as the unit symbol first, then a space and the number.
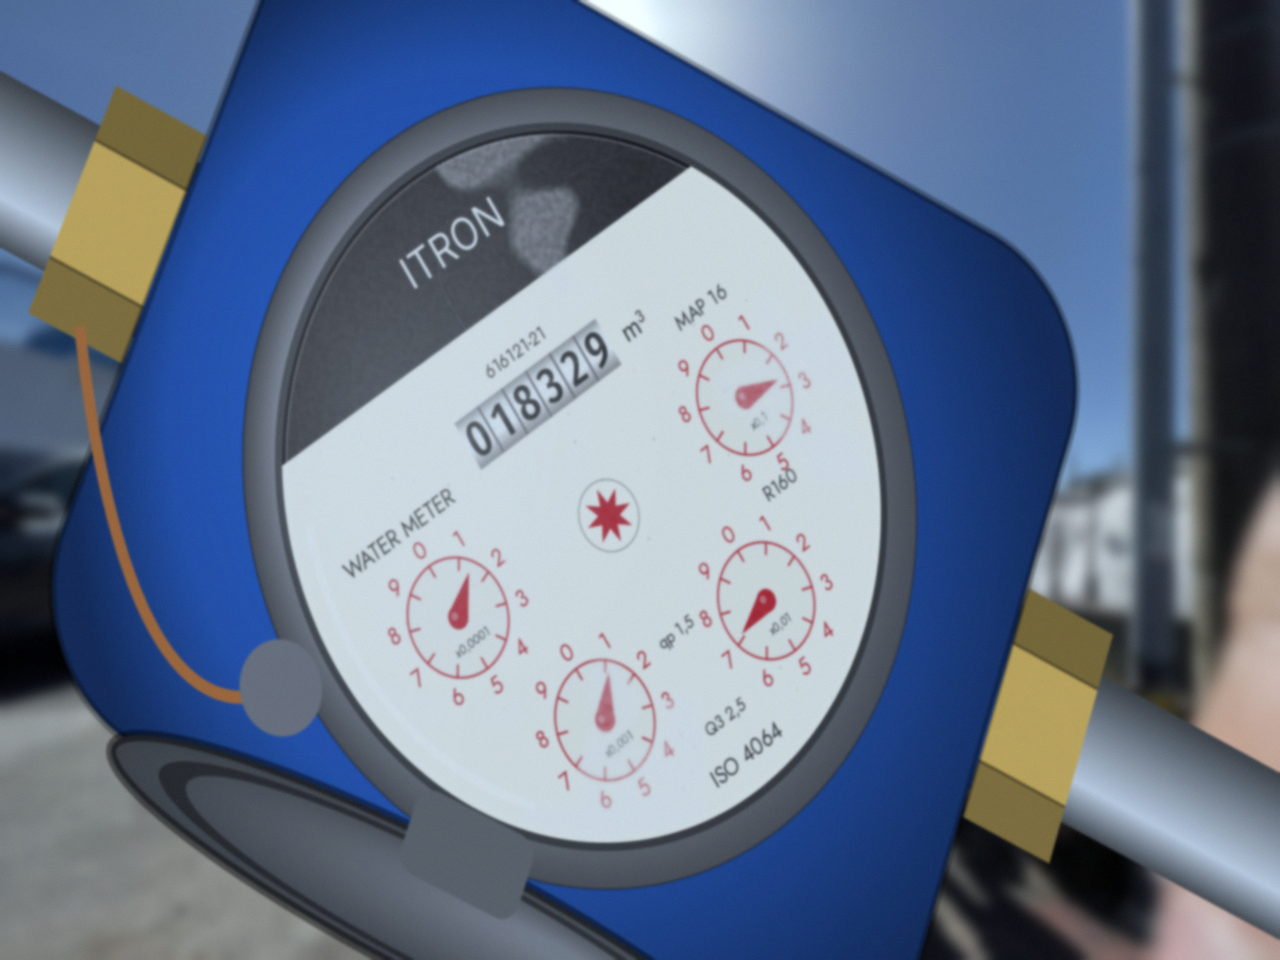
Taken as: m³ 18329.2711
